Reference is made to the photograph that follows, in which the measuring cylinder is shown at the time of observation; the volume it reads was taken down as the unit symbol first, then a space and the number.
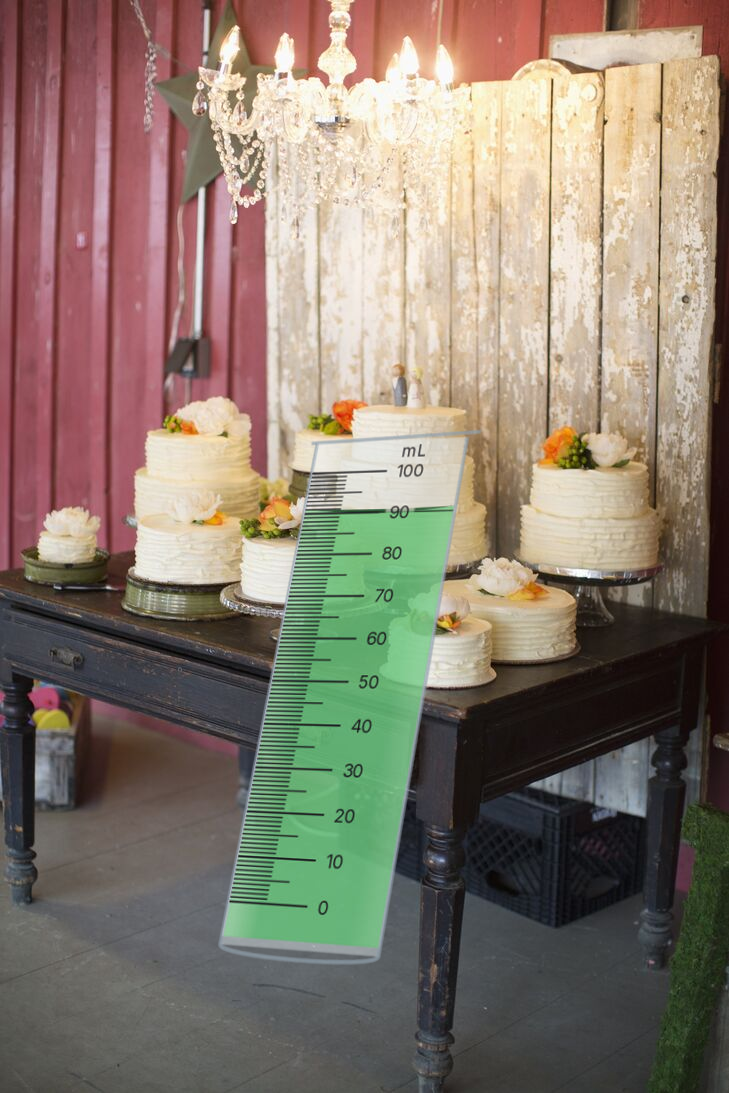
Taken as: mL 90
